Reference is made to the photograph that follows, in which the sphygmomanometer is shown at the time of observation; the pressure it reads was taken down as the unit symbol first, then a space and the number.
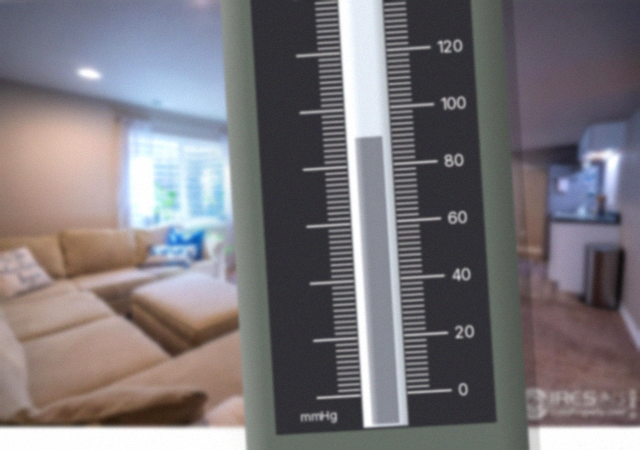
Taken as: mmHg 90
